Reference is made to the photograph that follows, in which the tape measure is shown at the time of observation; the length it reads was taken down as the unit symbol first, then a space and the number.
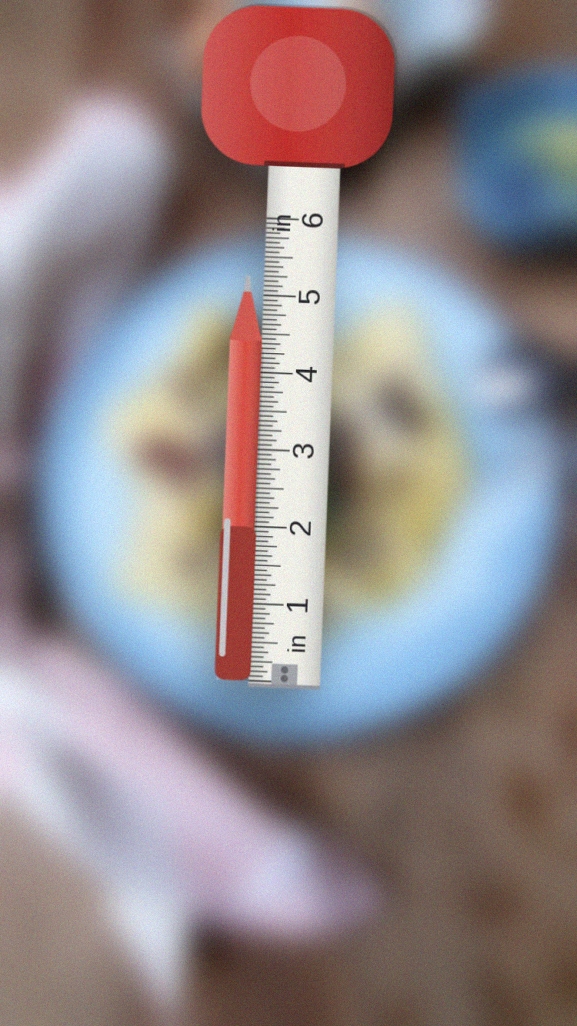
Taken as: in 5.25
